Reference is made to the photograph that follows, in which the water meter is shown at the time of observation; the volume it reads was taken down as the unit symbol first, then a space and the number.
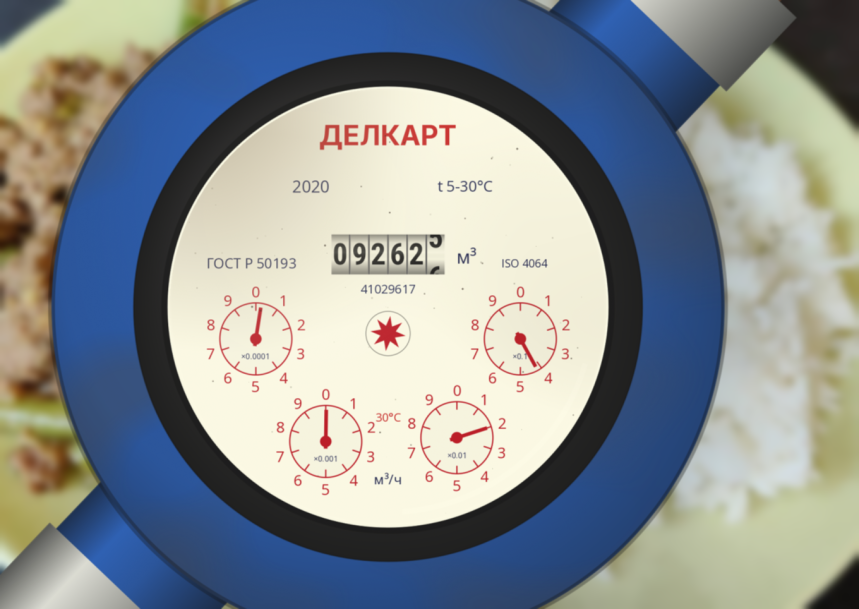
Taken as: m³ 92625.4200
